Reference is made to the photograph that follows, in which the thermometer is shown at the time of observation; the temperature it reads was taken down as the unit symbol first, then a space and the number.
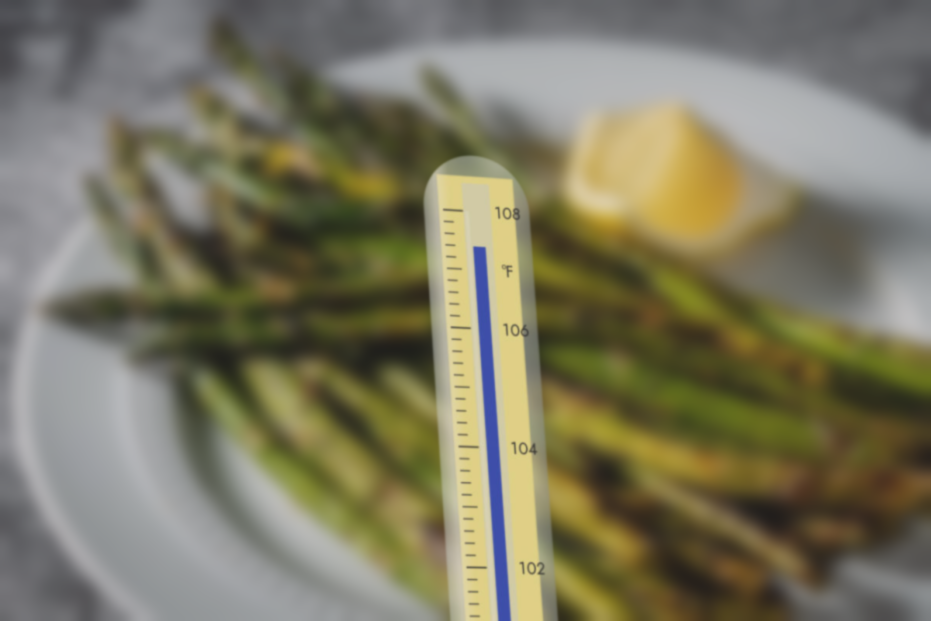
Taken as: °F 107.4
